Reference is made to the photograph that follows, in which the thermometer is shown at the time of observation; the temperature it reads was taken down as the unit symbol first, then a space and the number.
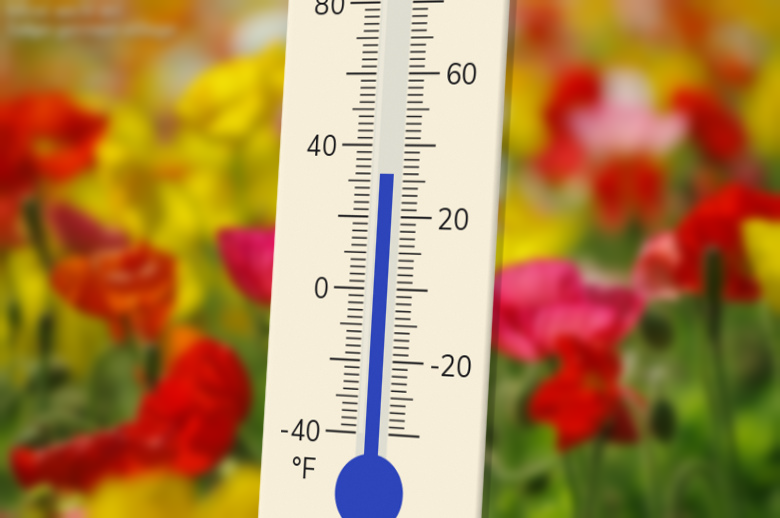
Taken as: °F 32
